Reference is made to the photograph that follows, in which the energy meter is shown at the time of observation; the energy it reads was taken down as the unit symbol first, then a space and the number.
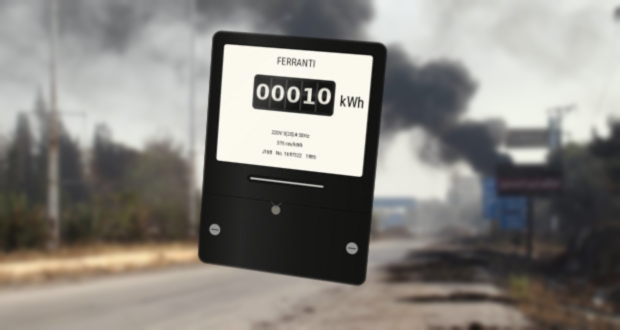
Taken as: kWh 10
